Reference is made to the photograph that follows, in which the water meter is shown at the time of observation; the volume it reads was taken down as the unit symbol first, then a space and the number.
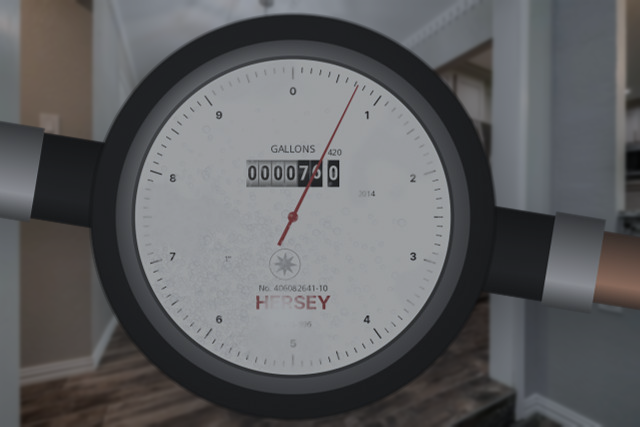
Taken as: gal 760.7
